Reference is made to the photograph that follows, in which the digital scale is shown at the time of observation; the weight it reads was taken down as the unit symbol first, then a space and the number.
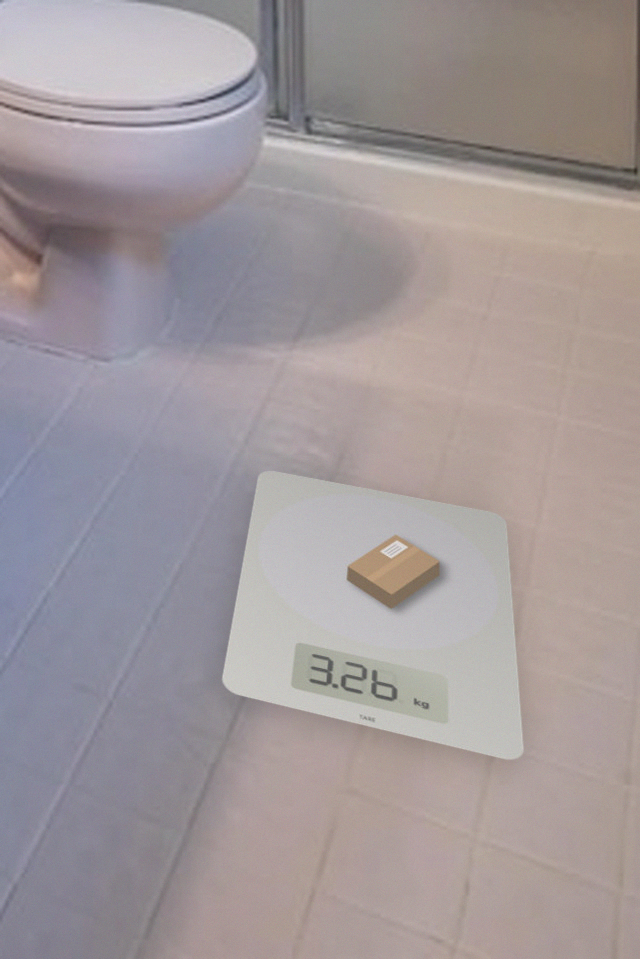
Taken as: kg 3.26
